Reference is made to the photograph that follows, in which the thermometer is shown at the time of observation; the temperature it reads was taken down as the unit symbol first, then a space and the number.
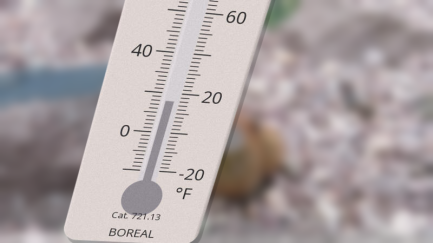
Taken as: °F 16
